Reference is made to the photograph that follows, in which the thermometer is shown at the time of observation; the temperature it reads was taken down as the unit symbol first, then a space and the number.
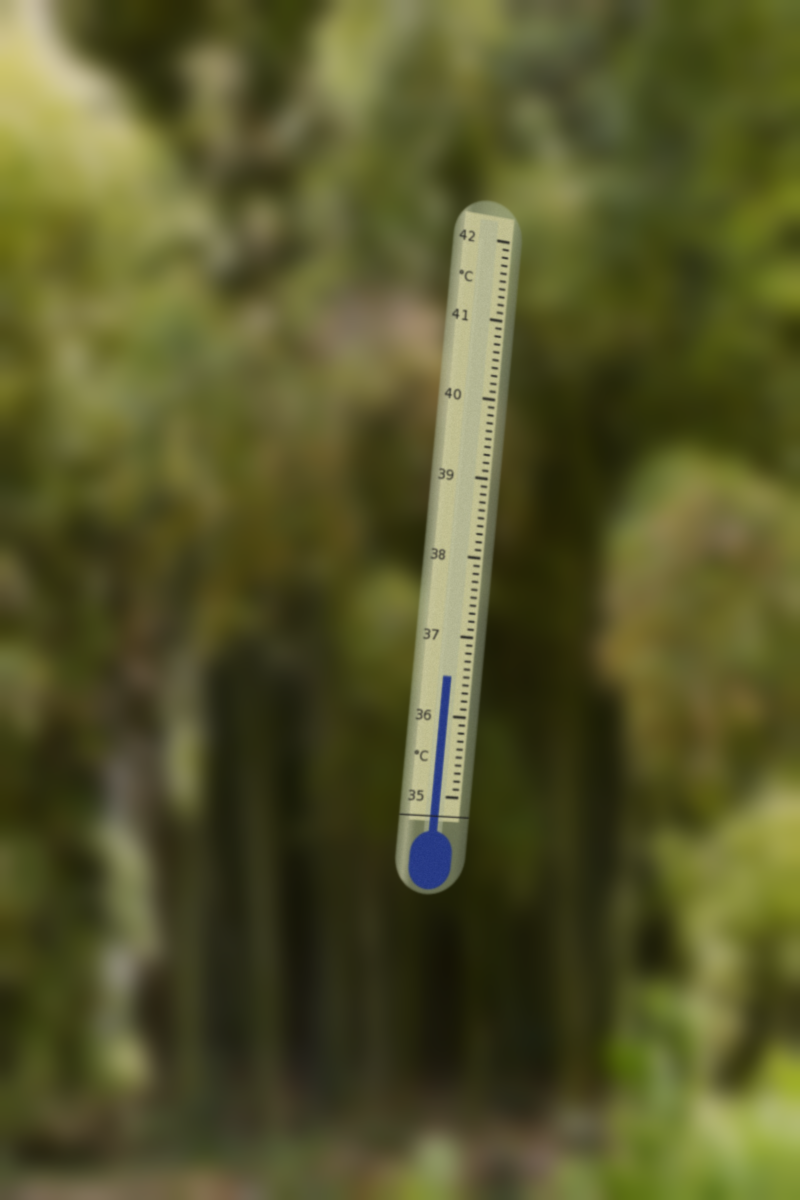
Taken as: °C 36.5
